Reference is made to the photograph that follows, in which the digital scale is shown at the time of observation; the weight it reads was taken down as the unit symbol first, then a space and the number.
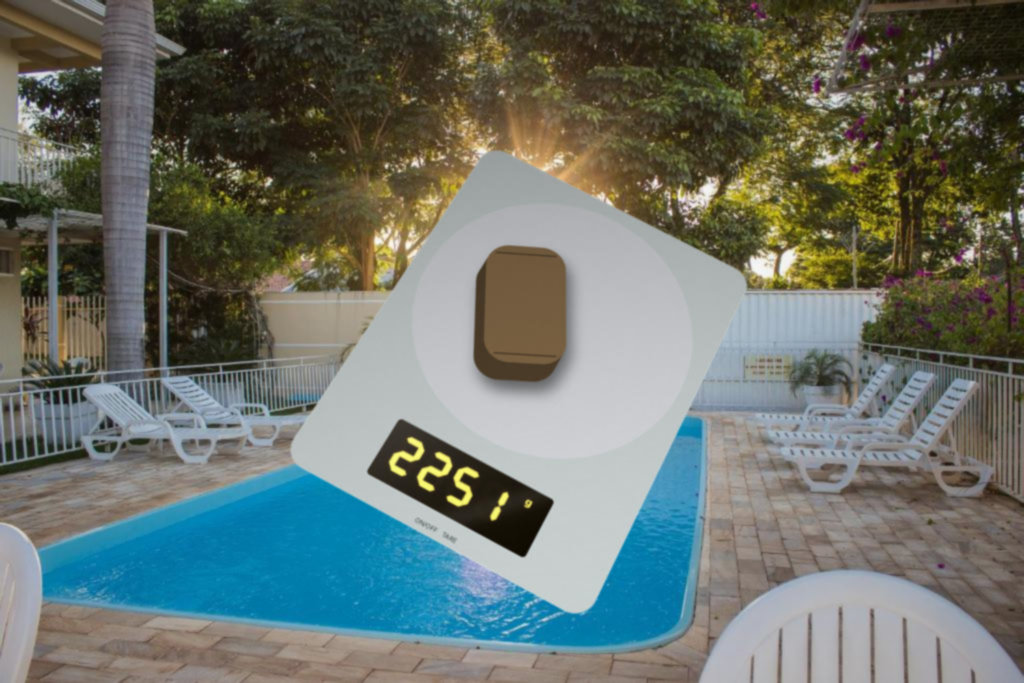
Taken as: g 2251
